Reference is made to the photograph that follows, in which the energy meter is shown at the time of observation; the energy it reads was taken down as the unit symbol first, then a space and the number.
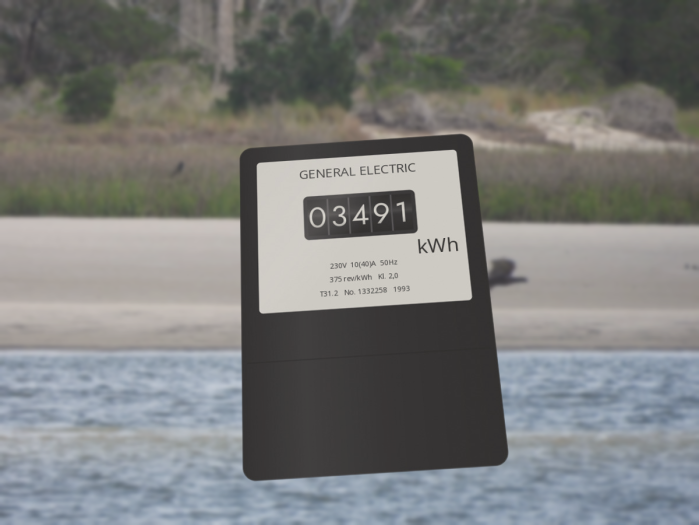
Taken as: kWh 3491
